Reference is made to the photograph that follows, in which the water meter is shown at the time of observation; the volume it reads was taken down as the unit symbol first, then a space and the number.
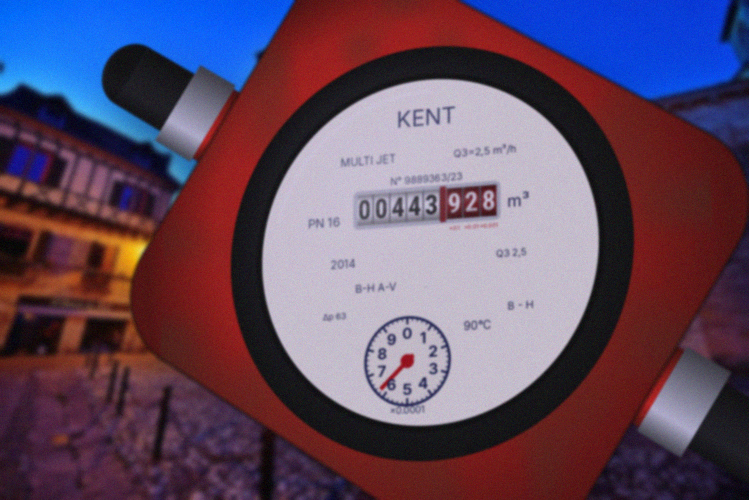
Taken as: m³ 443.9286
